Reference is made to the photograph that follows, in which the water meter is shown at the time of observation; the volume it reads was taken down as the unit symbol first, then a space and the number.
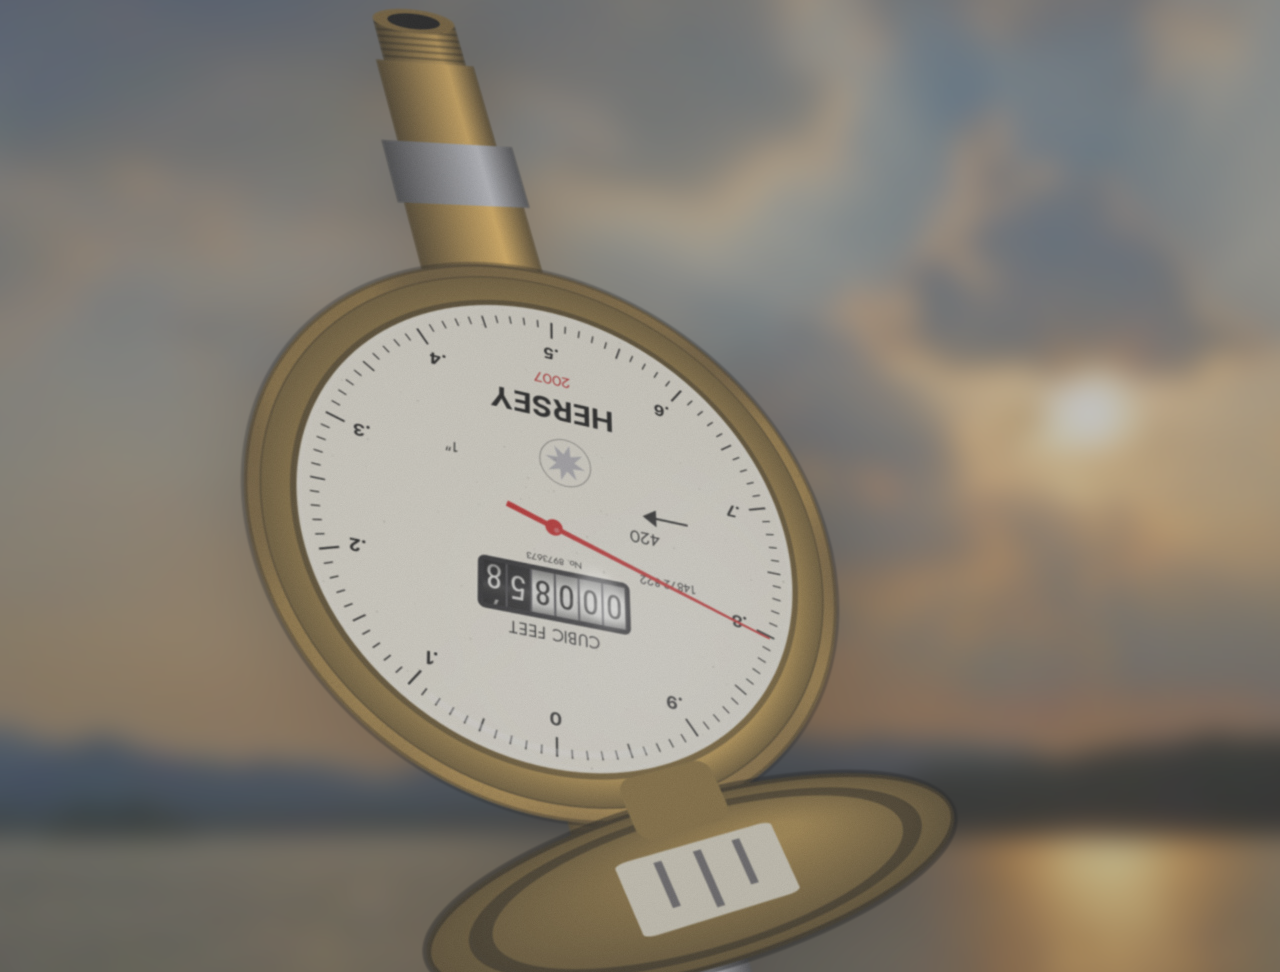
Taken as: ft³ 857.80
